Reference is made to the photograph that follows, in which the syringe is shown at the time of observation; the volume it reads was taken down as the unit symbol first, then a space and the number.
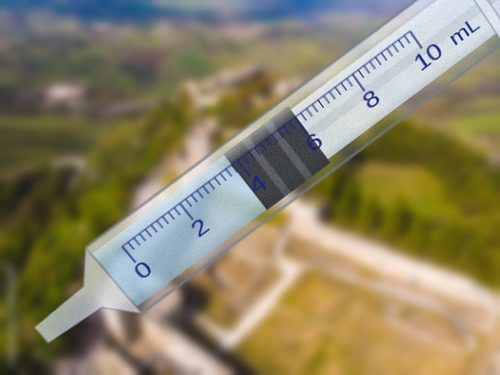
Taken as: mL 3.8
